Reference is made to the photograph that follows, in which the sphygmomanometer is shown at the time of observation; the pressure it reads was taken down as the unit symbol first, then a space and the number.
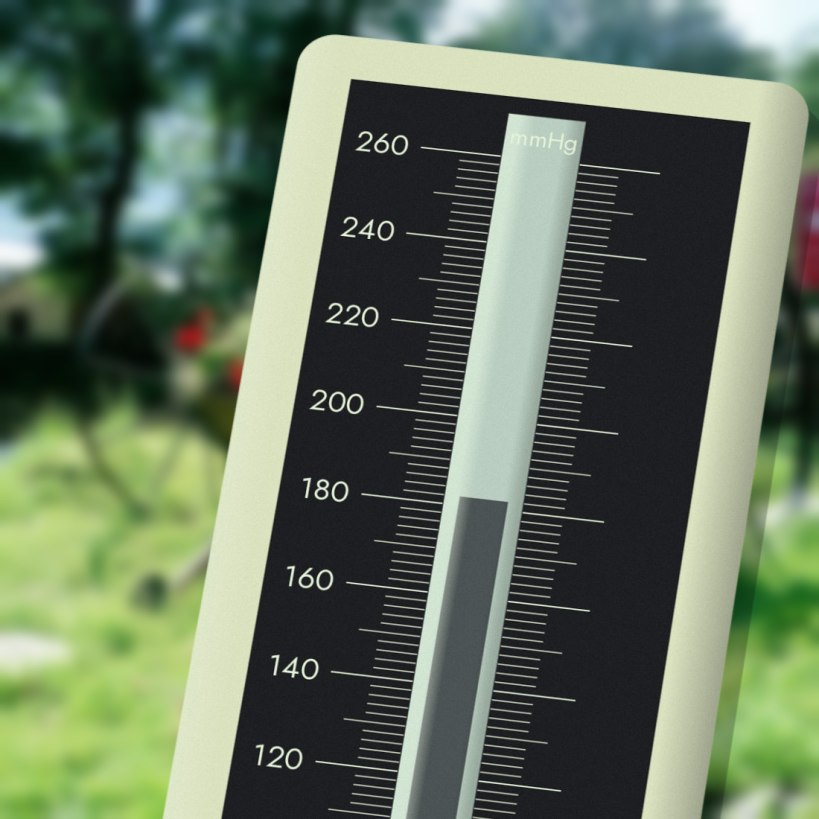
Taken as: mmHg 182
